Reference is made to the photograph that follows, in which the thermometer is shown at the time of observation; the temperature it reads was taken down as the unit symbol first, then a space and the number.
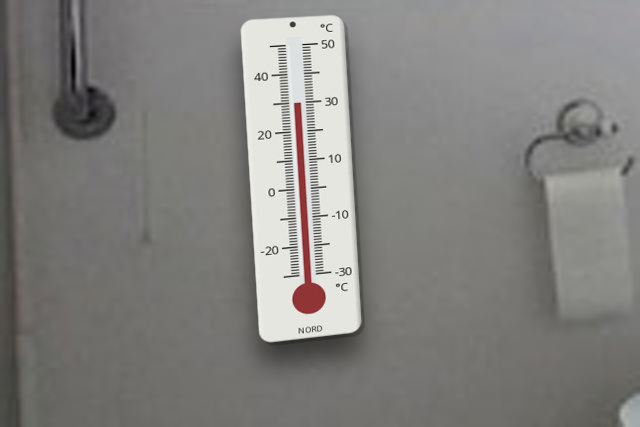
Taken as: °C 30
